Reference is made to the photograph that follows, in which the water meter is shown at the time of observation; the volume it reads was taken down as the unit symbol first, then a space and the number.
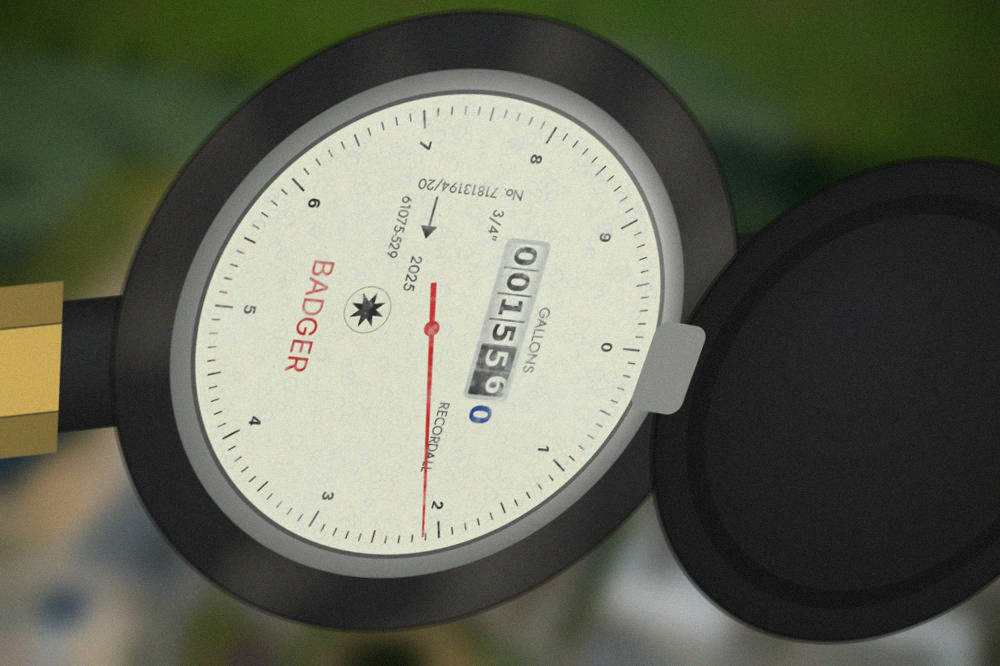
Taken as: gal 15562.1
